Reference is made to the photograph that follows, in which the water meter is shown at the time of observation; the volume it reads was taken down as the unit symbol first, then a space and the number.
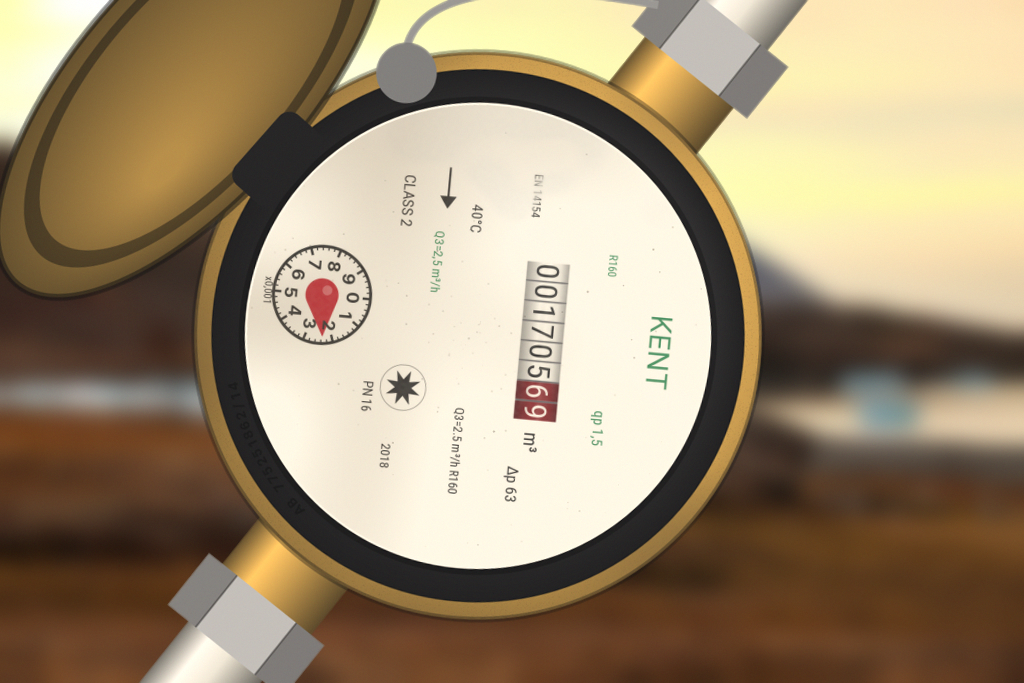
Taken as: m³ 1705.692
